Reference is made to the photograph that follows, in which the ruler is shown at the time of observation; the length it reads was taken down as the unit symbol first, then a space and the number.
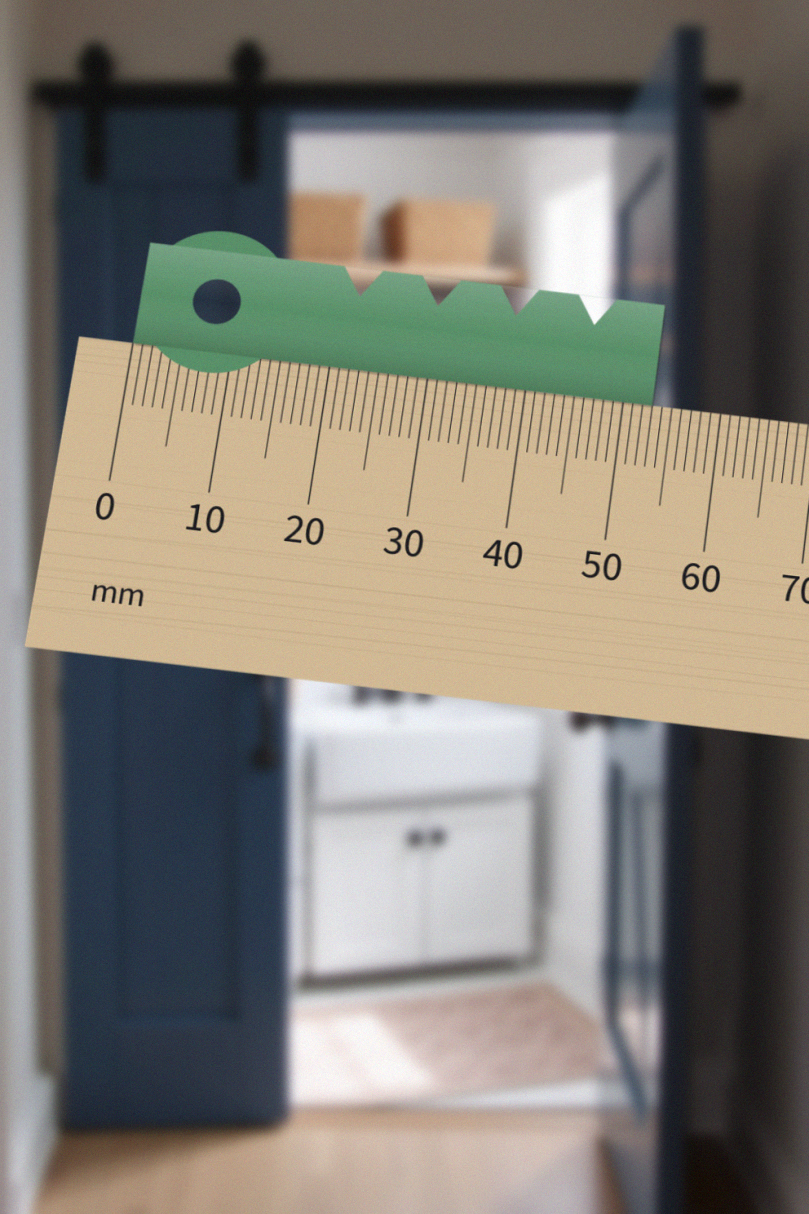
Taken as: mm 53
